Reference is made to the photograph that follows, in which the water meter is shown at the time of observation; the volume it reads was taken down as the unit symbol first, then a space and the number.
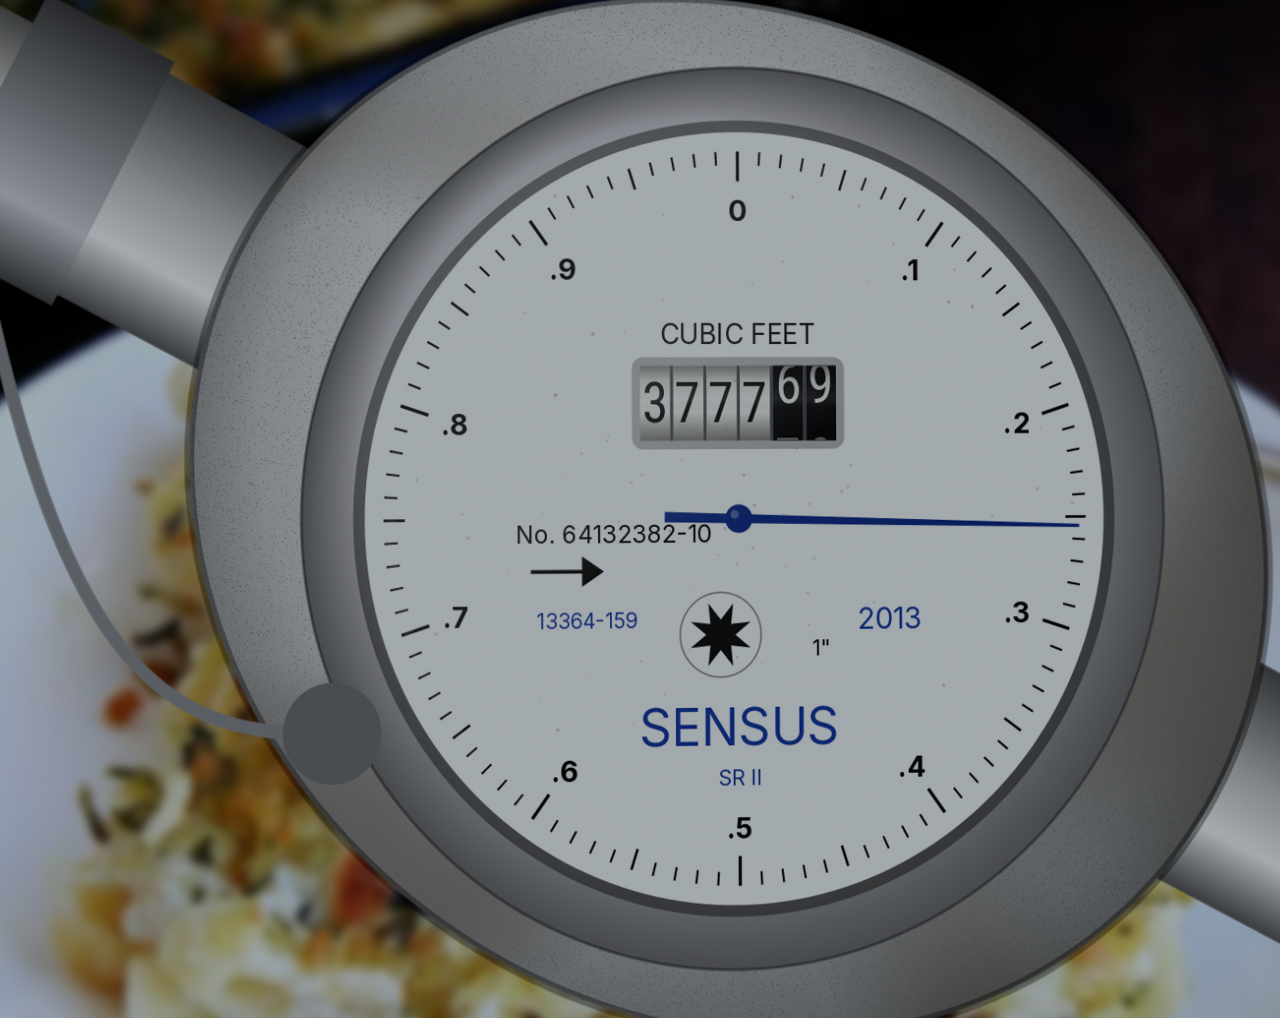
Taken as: ft³ 377769.25
